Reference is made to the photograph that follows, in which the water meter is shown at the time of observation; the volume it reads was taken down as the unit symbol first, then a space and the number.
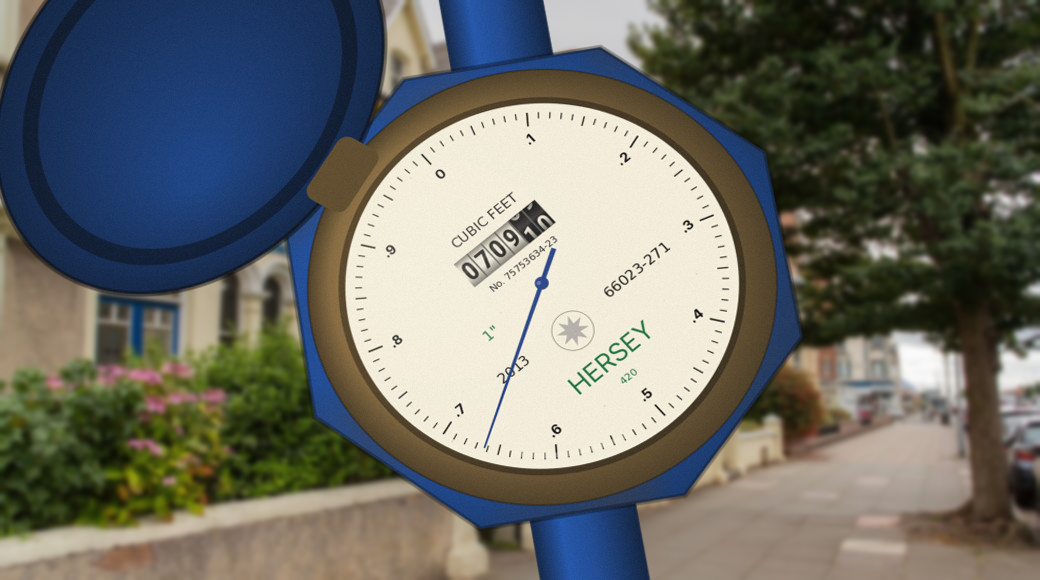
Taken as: ft³ 70909.66
